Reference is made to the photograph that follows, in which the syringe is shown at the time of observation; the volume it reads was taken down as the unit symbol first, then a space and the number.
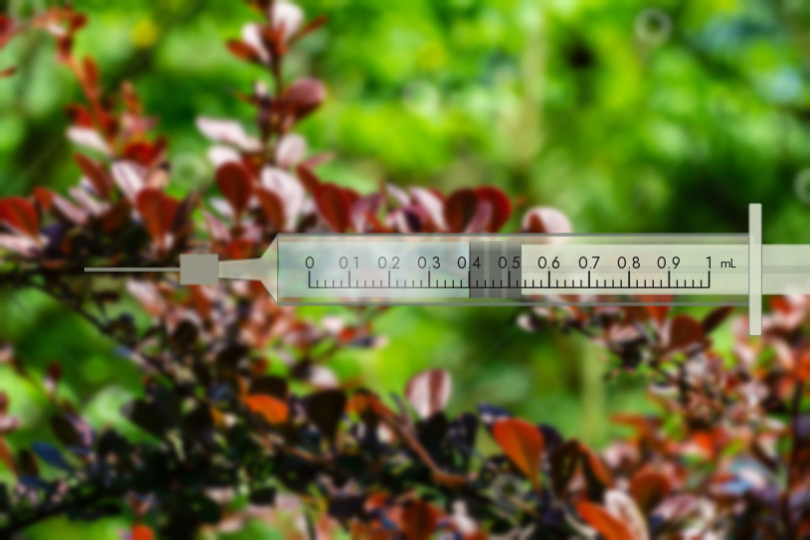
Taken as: mL 0.4
